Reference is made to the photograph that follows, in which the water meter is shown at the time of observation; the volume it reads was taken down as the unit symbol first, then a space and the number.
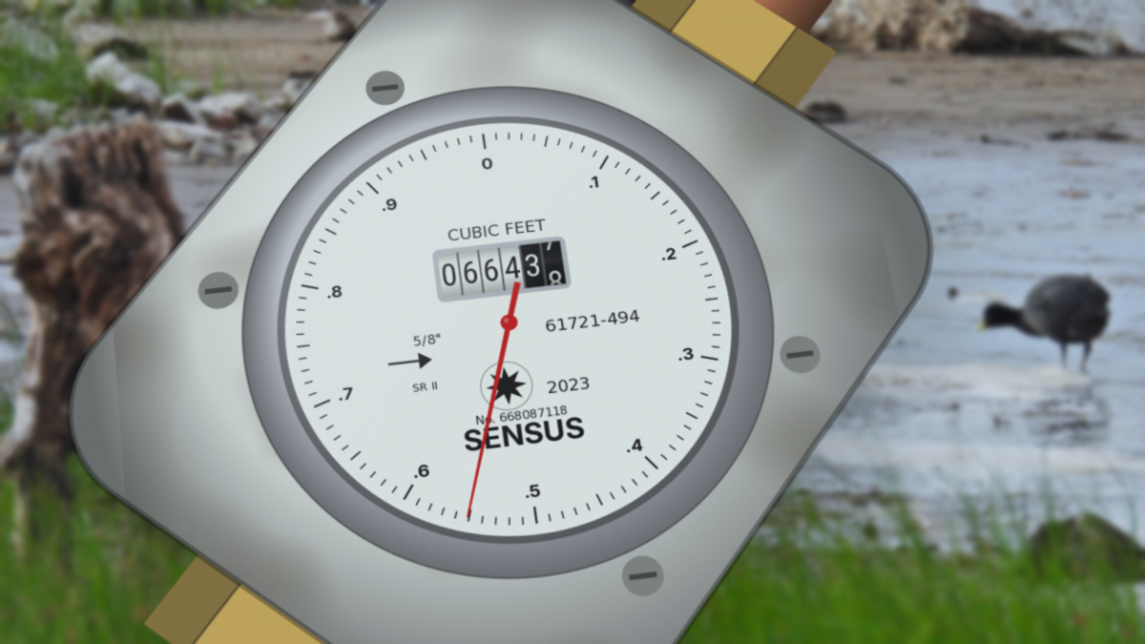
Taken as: ft³ 66437.55
